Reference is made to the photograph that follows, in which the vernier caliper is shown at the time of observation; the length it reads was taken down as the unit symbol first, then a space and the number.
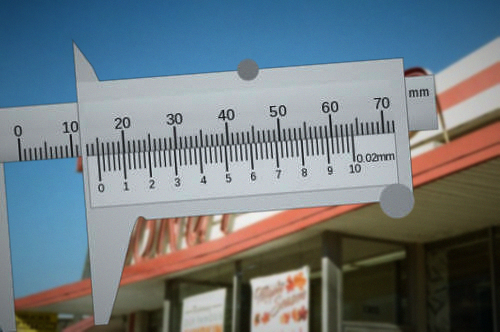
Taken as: mm 15.0
